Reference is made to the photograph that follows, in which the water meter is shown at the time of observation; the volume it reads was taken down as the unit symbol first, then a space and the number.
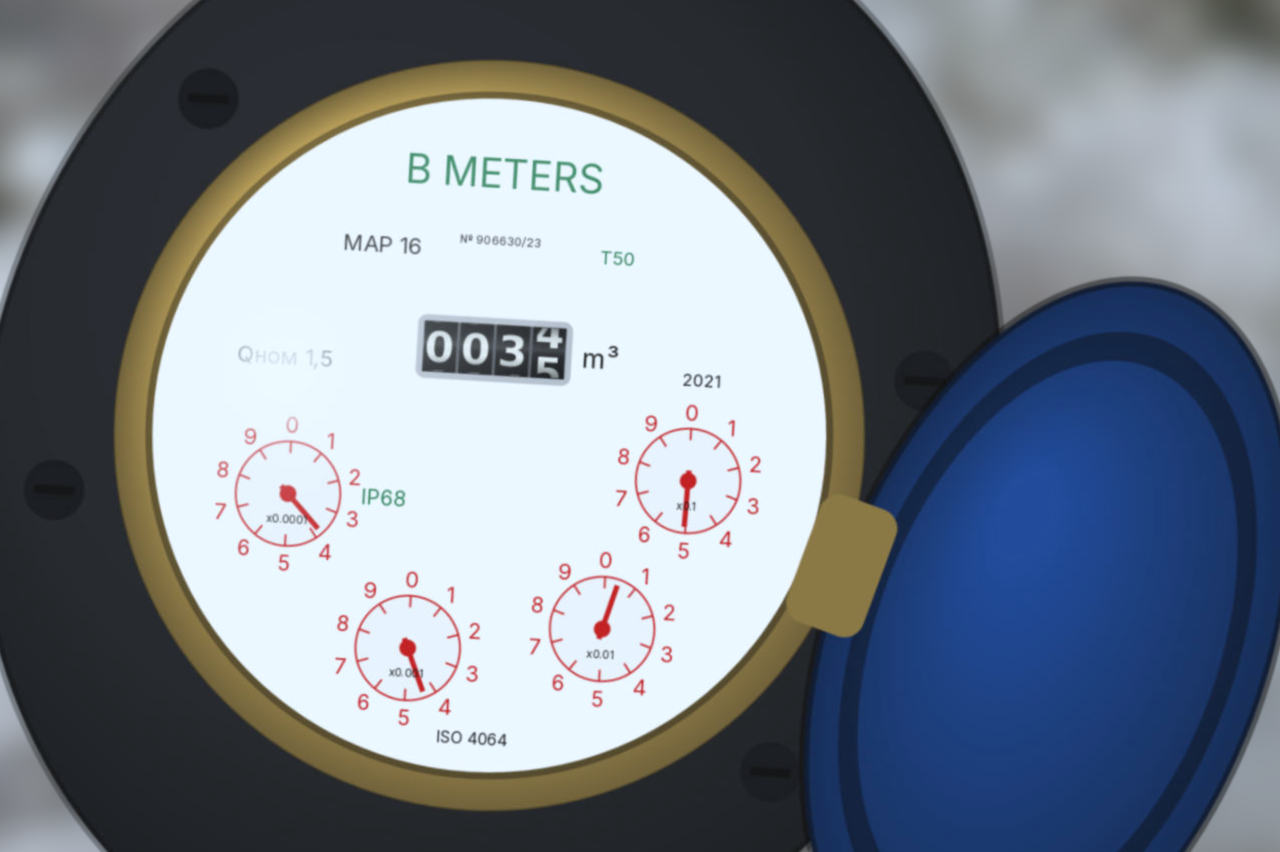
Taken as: m³ 34.5043
